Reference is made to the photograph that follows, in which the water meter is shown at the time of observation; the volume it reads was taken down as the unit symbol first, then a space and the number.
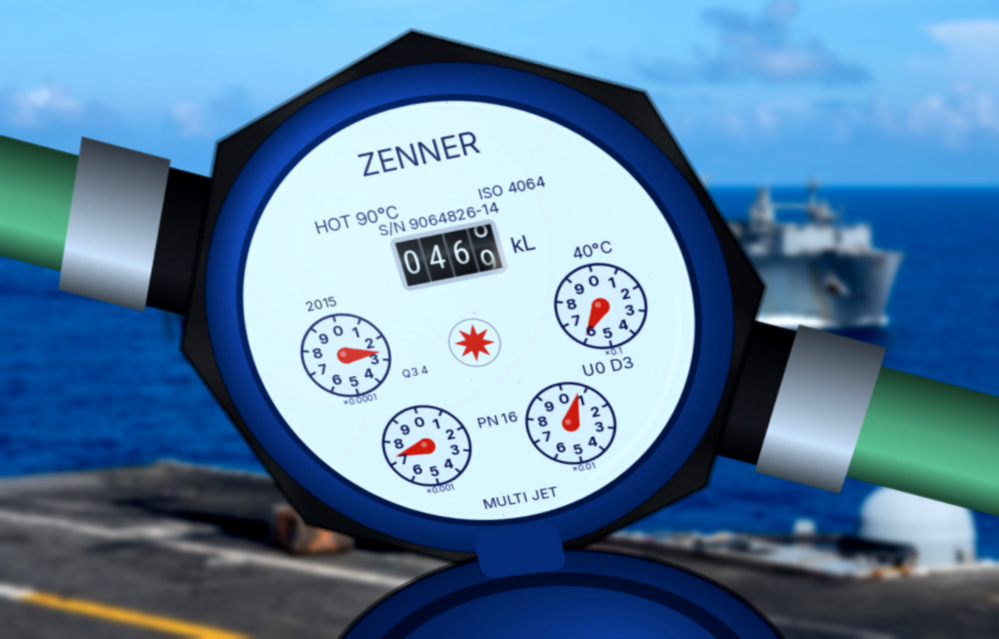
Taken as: kL 468.6072
